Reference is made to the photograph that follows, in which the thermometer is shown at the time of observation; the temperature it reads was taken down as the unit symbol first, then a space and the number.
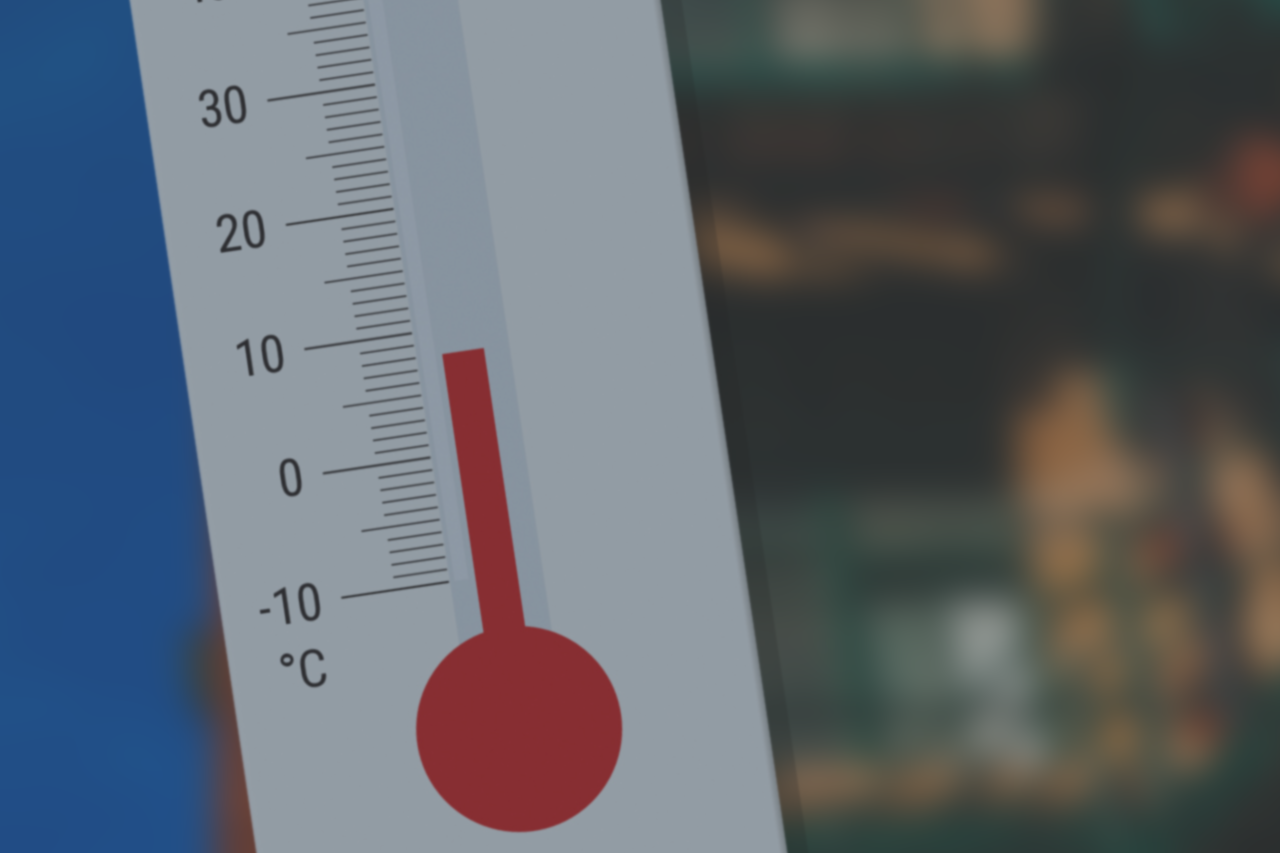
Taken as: °C 8
